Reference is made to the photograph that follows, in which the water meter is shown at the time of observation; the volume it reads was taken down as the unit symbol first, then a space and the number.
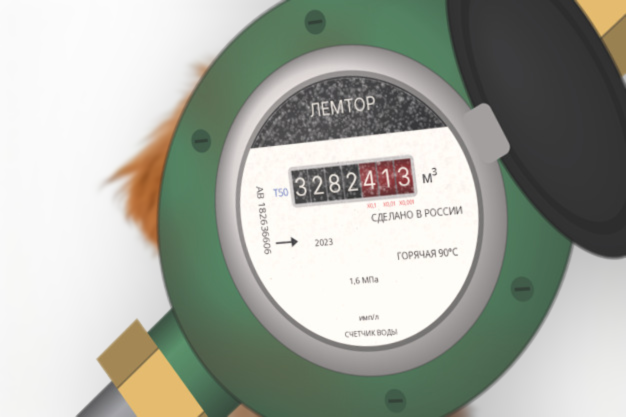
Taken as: m³ 3282.413
